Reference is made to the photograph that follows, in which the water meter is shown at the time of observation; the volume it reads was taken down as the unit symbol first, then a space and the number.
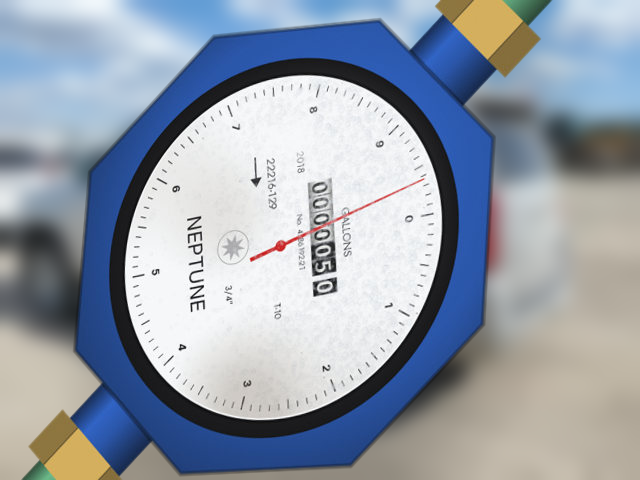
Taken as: gal 49.6
